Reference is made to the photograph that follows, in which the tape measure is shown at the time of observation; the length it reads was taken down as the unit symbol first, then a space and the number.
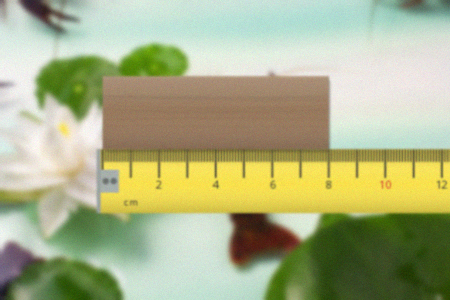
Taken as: cm 8
